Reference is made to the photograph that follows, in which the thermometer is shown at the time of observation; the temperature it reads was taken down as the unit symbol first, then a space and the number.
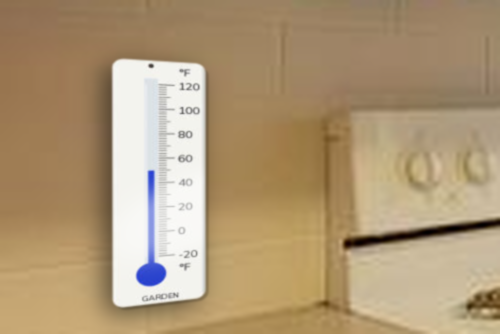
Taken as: °F 50
